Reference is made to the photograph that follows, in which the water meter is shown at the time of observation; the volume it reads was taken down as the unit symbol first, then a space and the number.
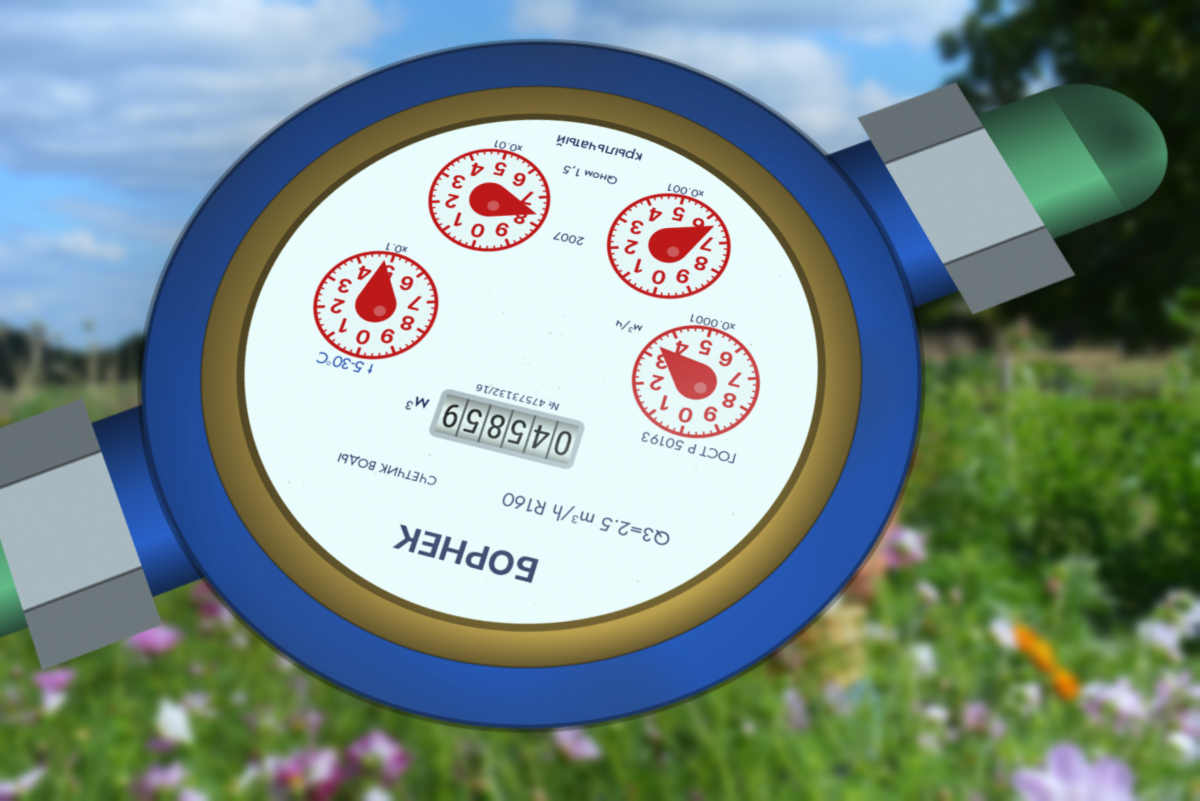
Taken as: m³ 45859.4763
